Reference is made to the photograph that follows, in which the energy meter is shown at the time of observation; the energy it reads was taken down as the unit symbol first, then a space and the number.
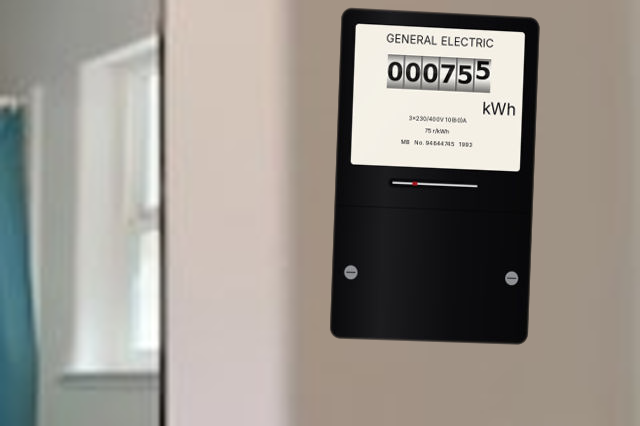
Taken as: kWh 755
